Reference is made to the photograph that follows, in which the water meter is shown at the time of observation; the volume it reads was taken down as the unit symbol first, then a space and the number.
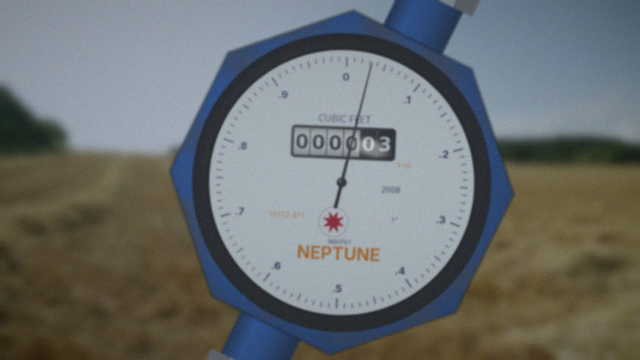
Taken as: ft³ 3.03
